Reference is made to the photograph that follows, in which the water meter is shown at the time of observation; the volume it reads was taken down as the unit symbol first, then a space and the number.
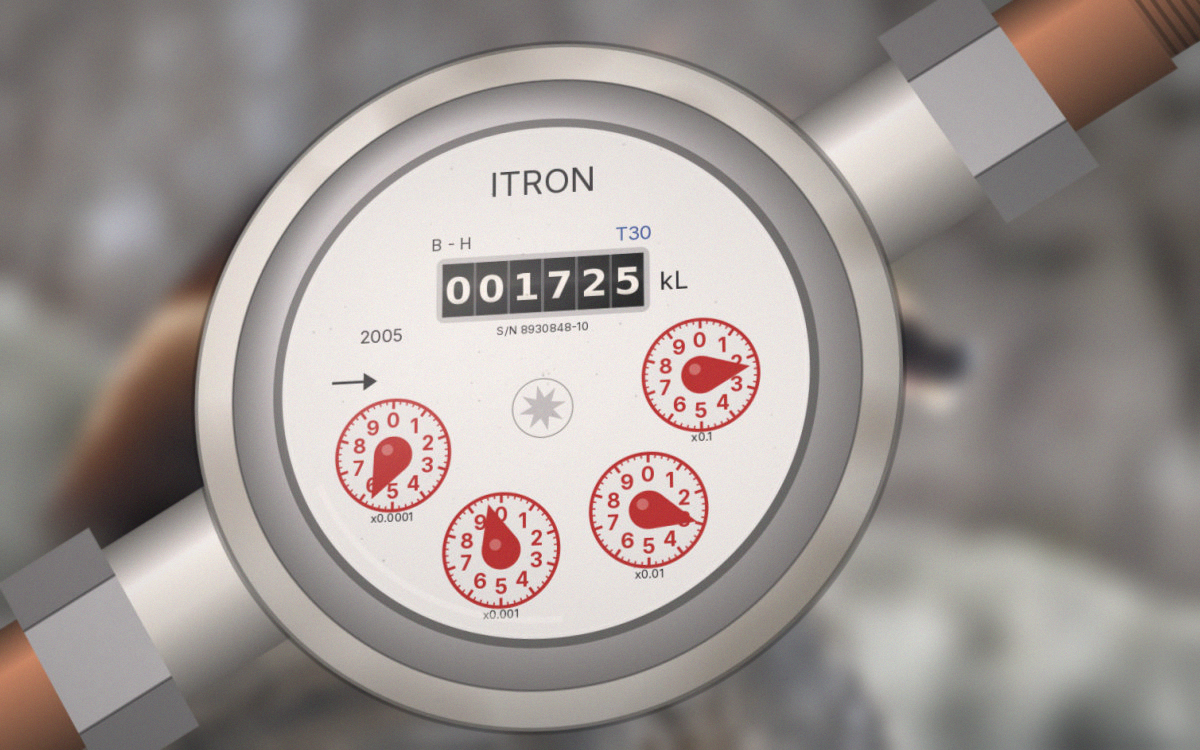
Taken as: kL 1725.2295
